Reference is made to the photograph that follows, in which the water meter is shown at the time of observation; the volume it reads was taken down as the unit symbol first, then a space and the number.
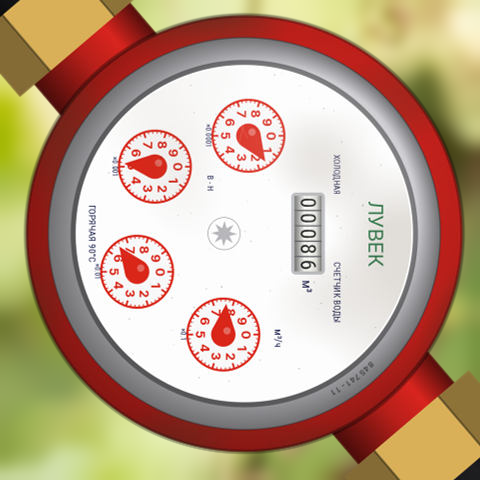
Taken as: m³ 86.7651
